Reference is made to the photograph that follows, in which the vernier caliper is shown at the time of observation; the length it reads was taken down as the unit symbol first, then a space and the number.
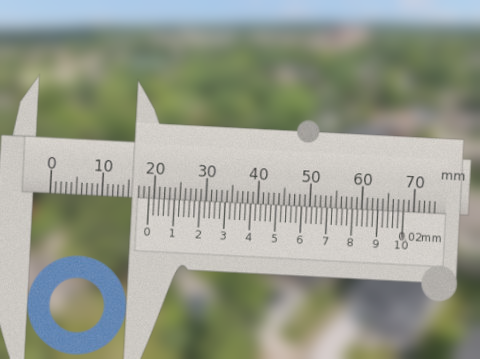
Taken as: mm 19.0
